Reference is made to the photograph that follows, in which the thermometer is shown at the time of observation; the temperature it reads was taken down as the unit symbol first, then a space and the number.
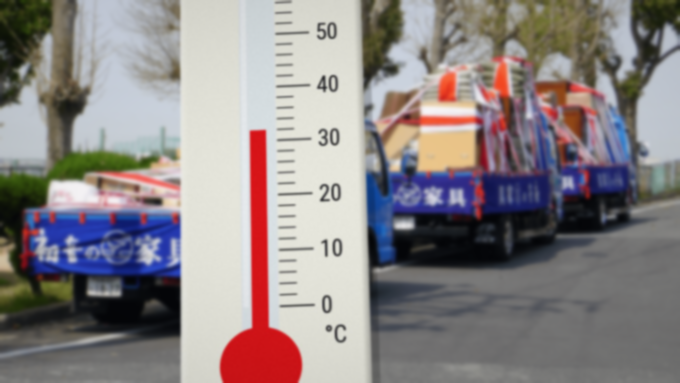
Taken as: °C 32
